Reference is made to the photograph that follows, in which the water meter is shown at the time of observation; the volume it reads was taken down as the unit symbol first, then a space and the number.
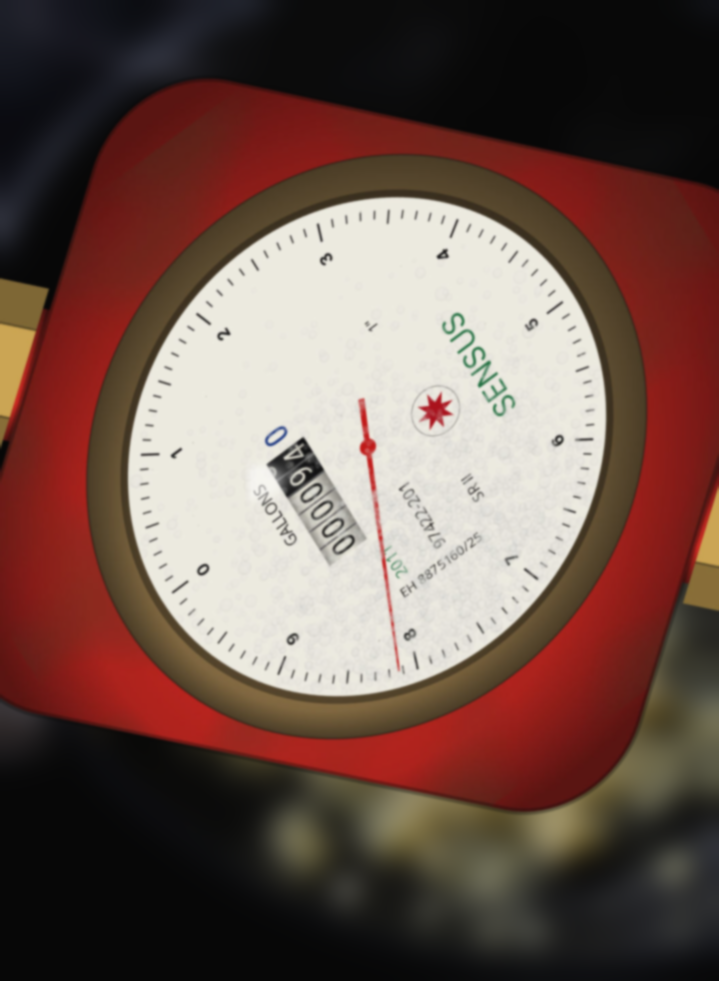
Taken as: gal 938.1
